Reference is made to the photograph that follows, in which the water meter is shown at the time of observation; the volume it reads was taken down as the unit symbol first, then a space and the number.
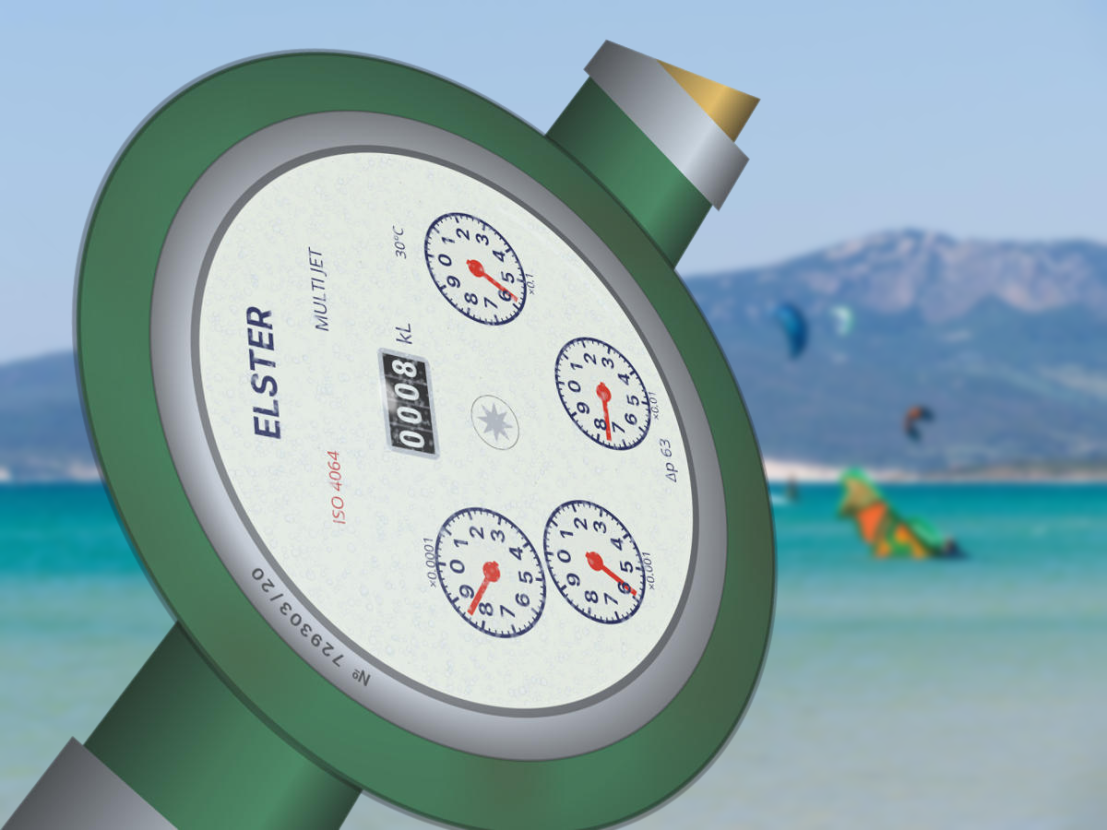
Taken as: kL 8.5758
